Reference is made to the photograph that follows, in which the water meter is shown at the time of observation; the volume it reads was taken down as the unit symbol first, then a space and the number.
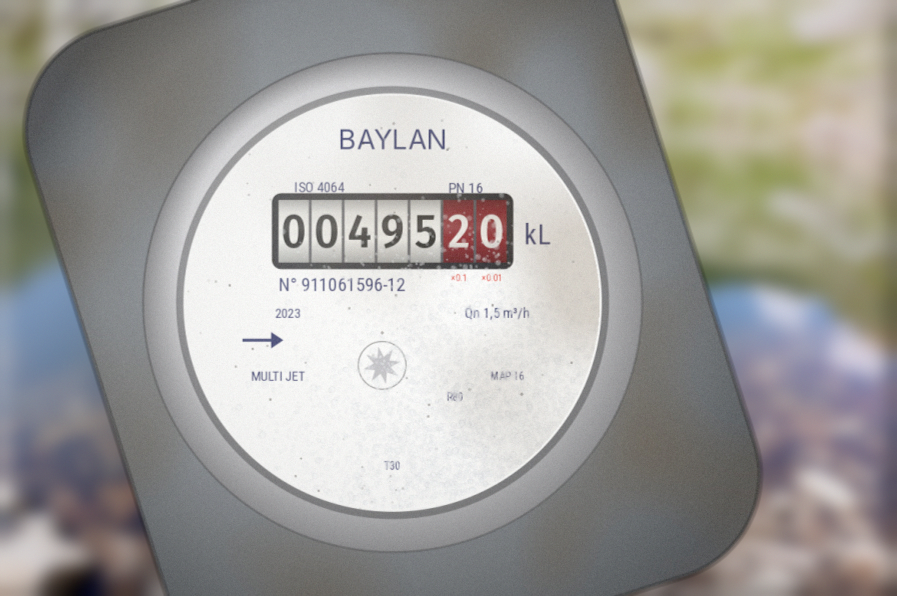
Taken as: kL 495.20
